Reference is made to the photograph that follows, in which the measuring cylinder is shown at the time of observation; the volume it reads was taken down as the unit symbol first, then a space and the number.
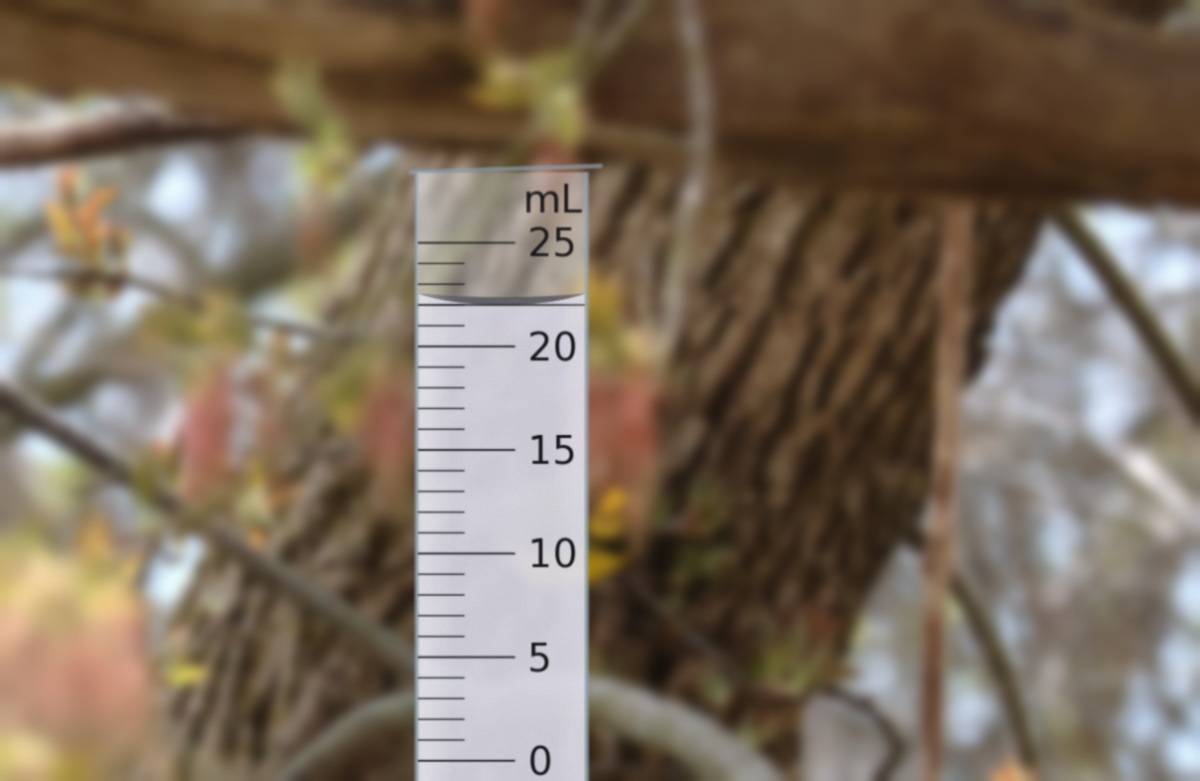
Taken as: mL 22
